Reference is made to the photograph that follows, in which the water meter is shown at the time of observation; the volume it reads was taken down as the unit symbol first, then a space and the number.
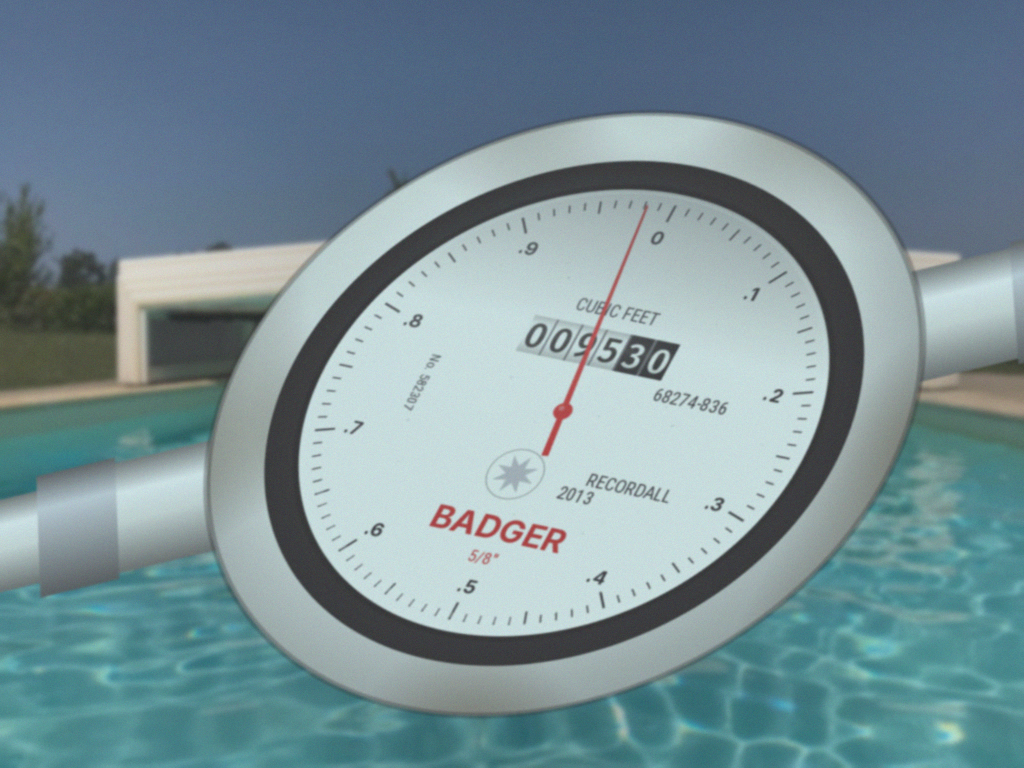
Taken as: ft³ 9529.98
